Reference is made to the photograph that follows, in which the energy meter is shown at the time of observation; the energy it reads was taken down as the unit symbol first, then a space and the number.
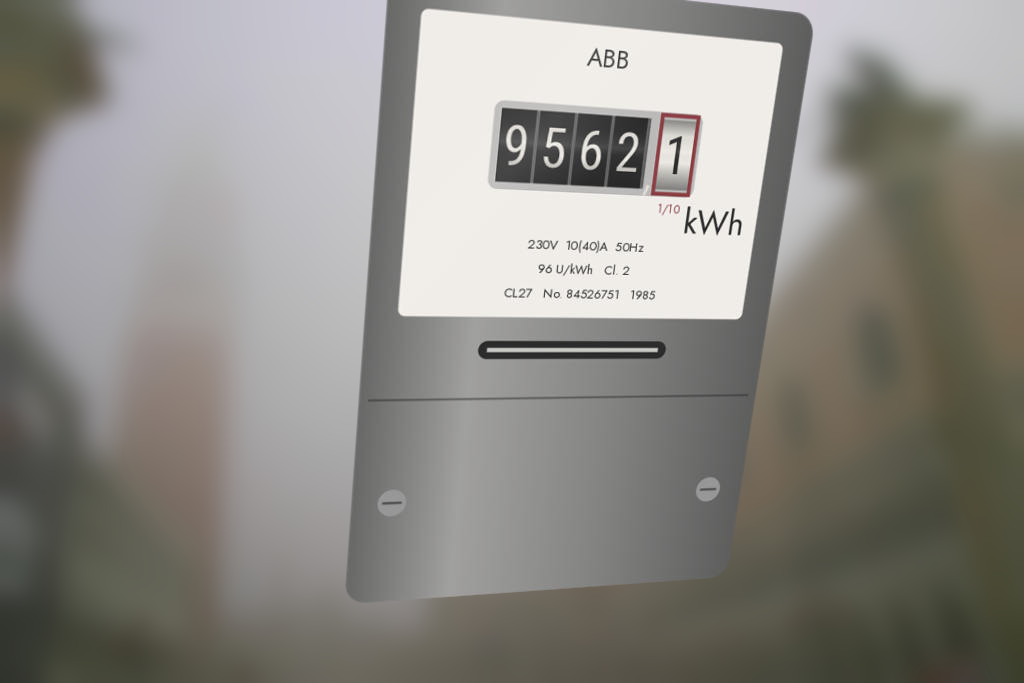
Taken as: kWh 9562.1
